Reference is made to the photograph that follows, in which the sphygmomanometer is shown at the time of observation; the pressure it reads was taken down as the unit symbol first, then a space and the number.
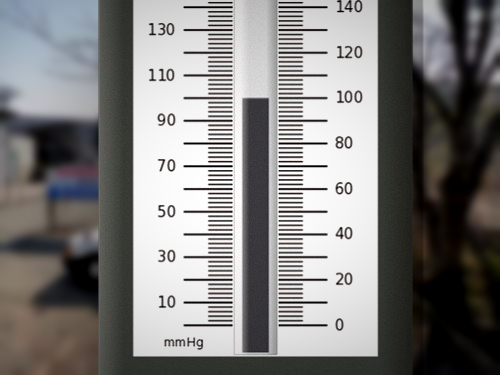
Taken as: mmHg 100
